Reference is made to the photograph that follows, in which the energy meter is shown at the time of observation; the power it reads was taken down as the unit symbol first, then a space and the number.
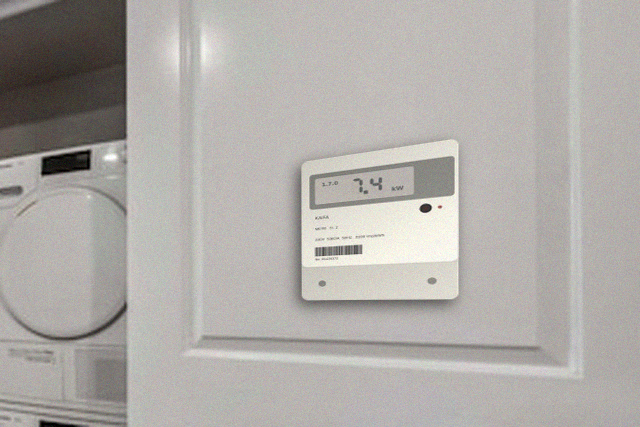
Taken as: kW 7.4
